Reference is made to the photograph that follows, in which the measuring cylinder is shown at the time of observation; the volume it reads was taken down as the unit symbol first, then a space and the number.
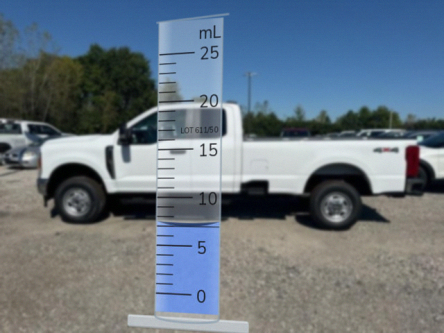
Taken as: mL 7
